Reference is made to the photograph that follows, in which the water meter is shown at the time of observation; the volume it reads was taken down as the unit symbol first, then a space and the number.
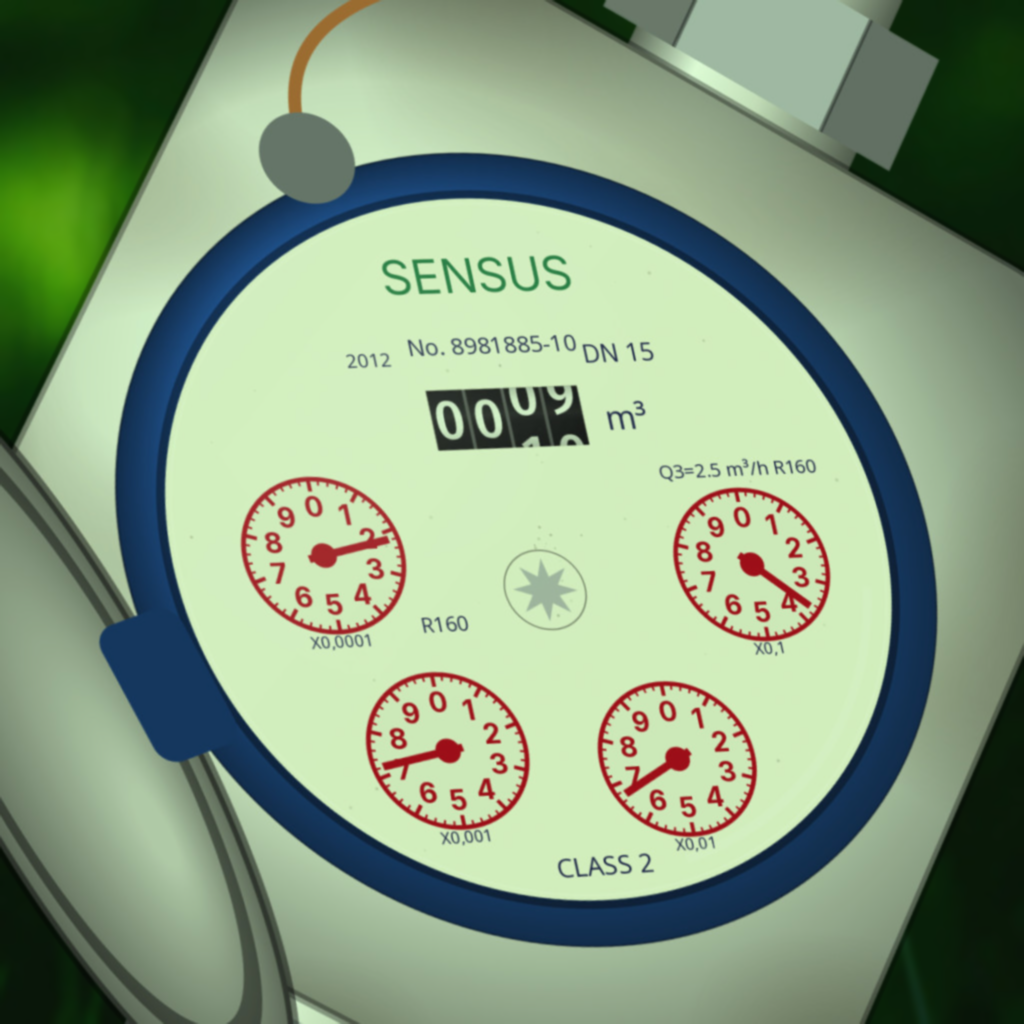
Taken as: m³ 9.3672
